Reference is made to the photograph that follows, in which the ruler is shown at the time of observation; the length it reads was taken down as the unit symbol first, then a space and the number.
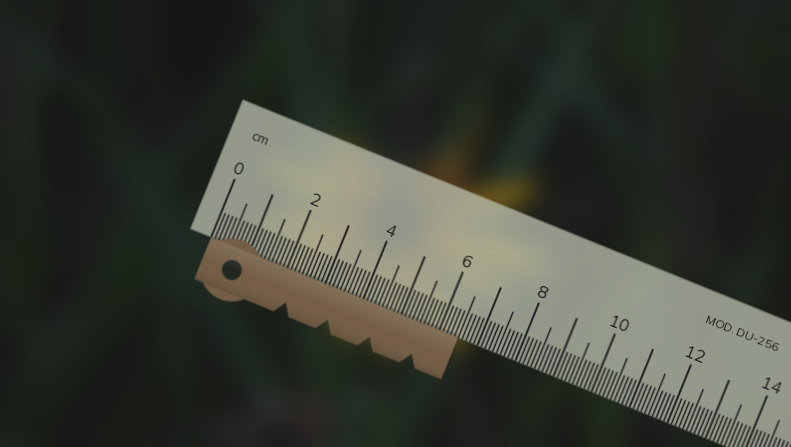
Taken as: cm 6.5
